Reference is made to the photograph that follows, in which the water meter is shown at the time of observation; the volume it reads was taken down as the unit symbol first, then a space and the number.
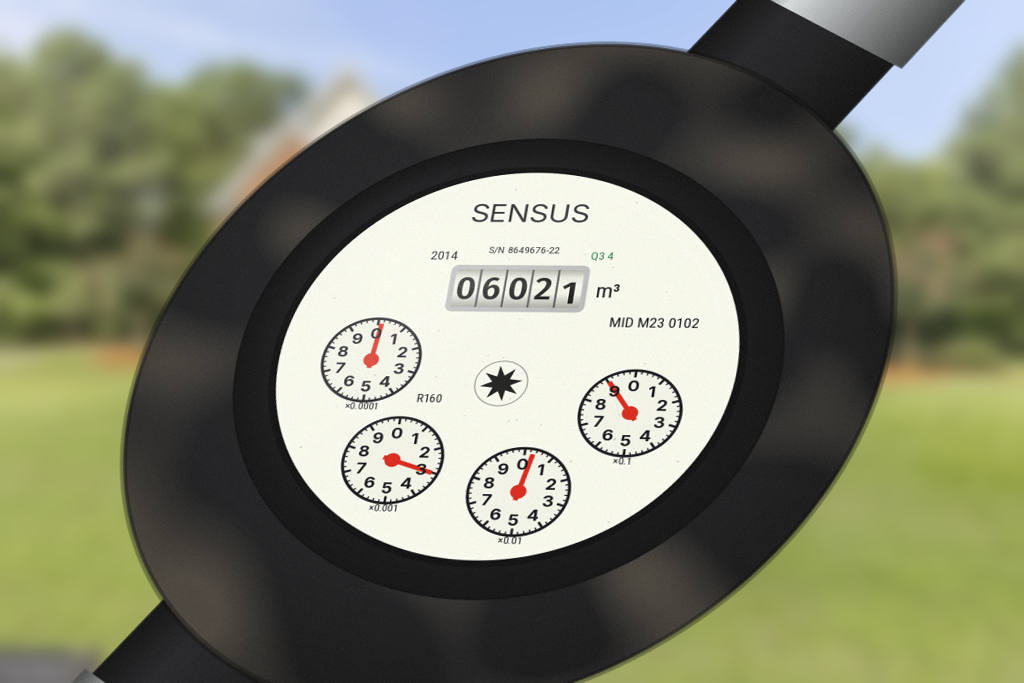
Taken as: m³ 6020.9030
